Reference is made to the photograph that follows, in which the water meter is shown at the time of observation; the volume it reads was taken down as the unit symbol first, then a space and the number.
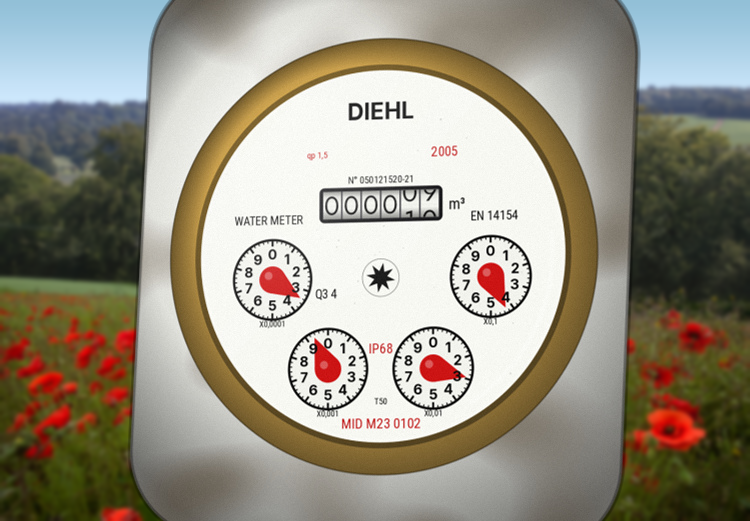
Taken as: m³ 9.4293
